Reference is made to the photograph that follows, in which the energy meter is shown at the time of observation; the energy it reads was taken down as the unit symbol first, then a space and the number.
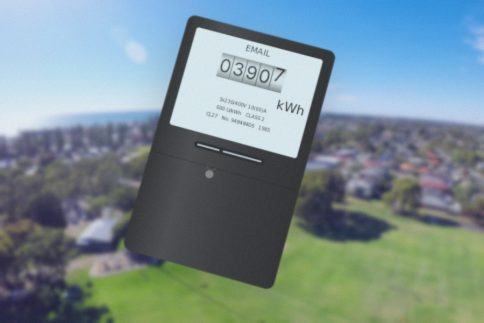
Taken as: kWh 3907
